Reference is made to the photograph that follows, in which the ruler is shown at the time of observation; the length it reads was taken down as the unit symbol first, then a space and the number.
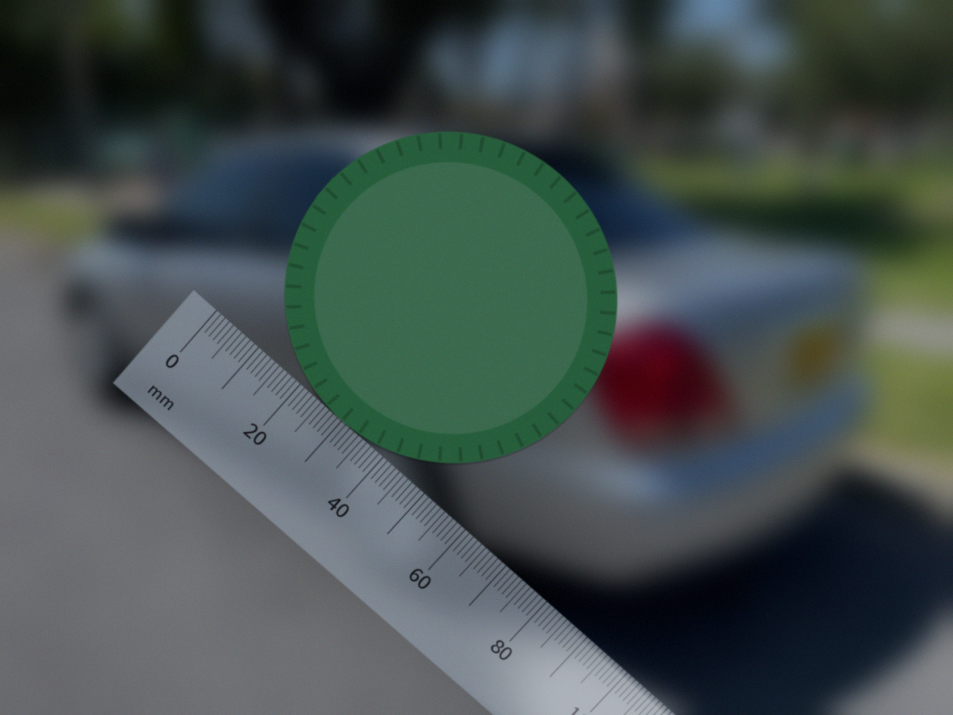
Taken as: mm 60
